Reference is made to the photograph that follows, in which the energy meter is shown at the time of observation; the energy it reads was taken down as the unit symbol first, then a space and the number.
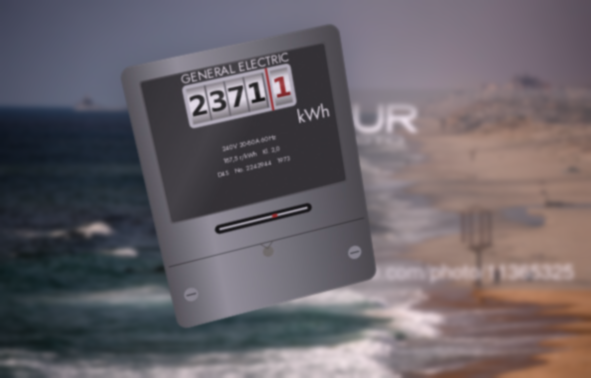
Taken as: kWh 2371.1
